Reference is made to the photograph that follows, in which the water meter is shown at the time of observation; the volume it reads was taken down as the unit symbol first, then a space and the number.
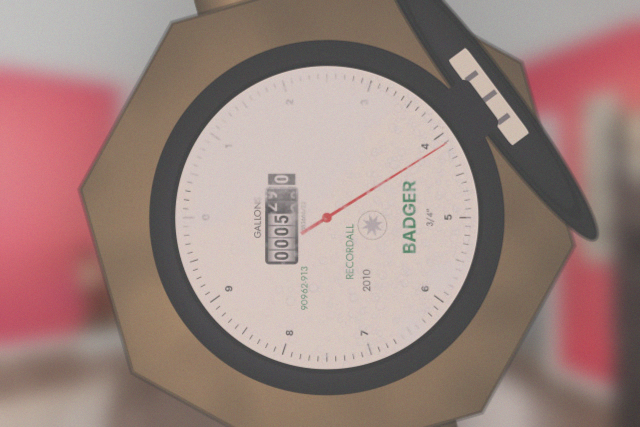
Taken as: gal 5294.1
